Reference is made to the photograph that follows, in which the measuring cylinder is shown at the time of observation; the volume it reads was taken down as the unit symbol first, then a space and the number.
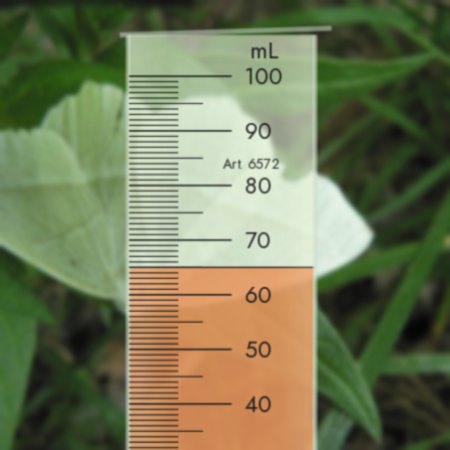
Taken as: mL 65
